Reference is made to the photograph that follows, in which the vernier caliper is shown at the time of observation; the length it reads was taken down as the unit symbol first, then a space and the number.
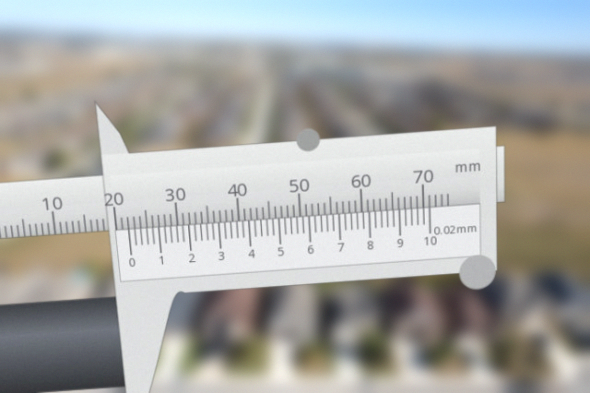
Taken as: mm 22.0
